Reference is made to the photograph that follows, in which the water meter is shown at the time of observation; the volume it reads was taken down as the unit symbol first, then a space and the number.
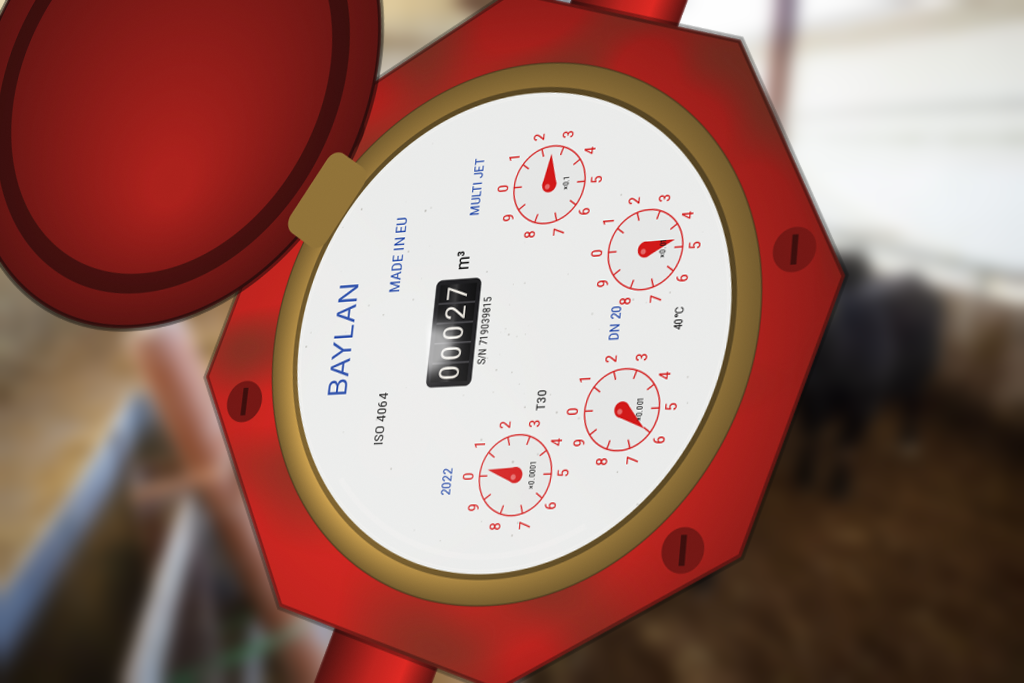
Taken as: m³ 27.2460
